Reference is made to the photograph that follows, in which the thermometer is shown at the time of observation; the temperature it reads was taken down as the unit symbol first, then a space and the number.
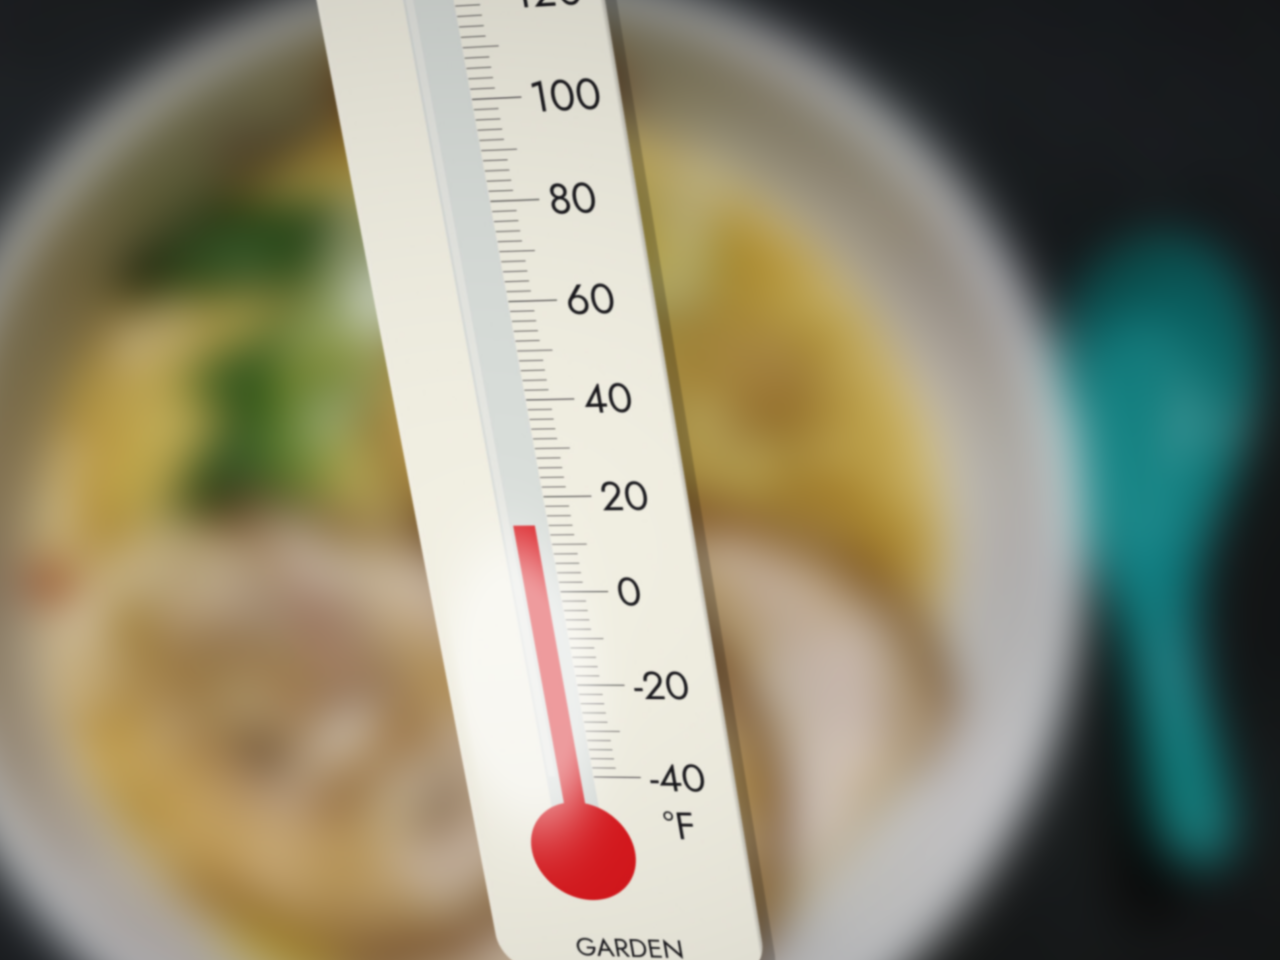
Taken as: °F 14
